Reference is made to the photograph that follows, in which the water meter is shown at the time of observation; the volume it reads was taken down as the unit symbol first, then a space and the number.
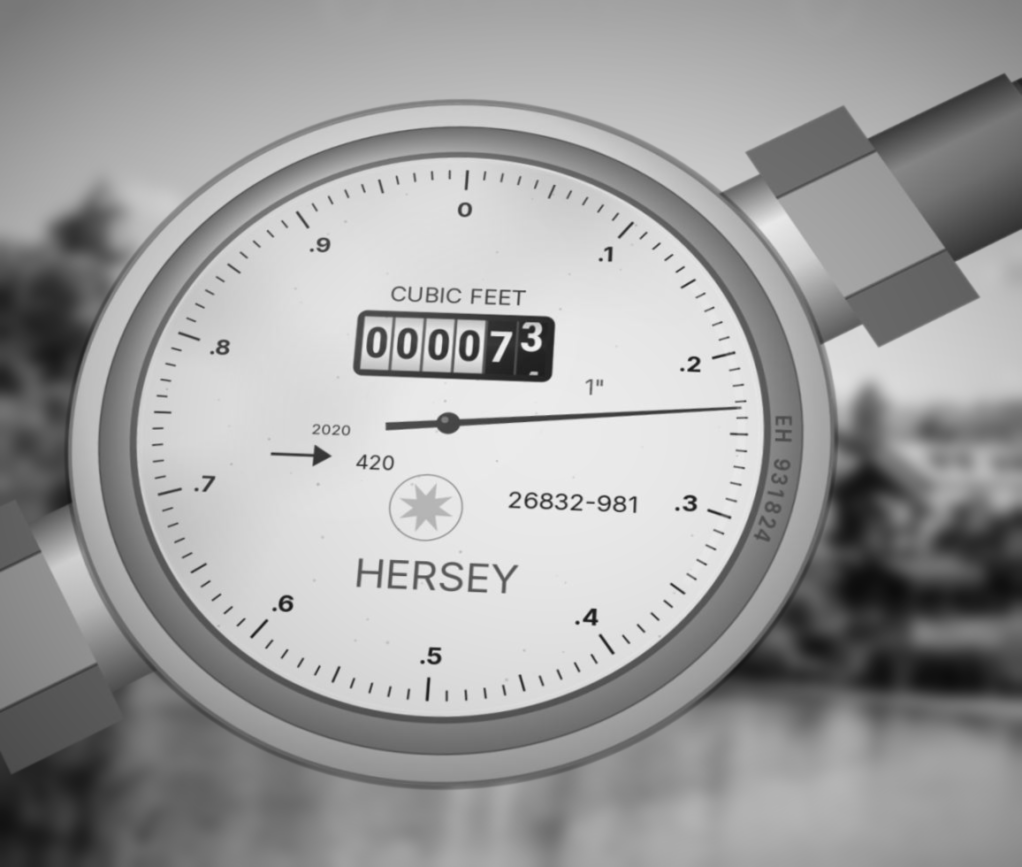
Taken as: ft³ 73.23
